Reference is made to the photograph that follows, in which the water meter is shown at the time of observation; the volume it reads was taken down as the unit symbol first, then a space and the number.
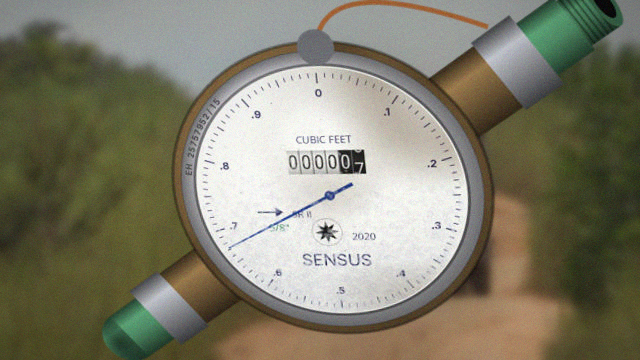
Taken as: ft³ 6.67
